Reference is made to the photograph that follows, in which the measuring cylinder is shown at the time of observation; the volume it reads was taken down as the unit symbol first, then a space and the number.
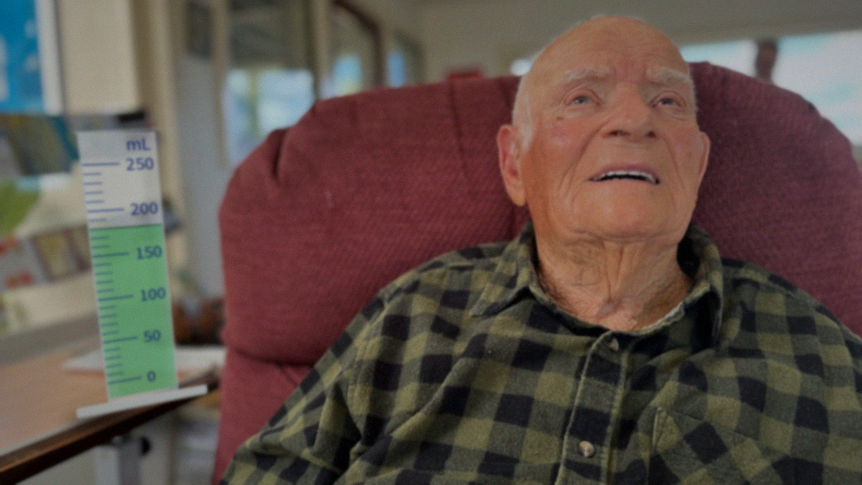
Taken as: mL 180
